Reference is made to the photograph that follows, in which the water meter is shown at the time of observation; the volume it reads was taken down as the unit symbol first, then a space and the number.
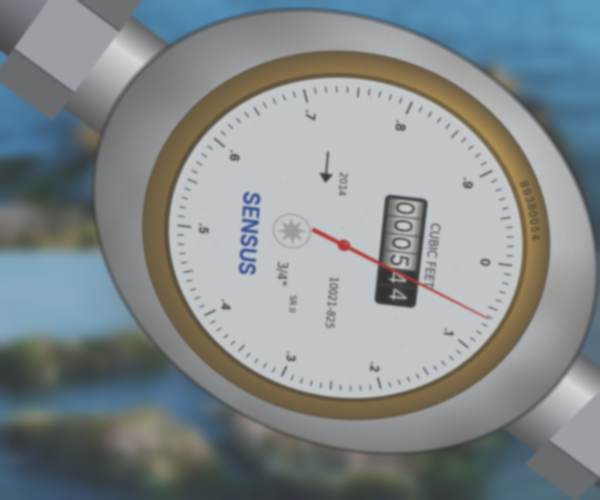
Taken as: ft³ 544.06
